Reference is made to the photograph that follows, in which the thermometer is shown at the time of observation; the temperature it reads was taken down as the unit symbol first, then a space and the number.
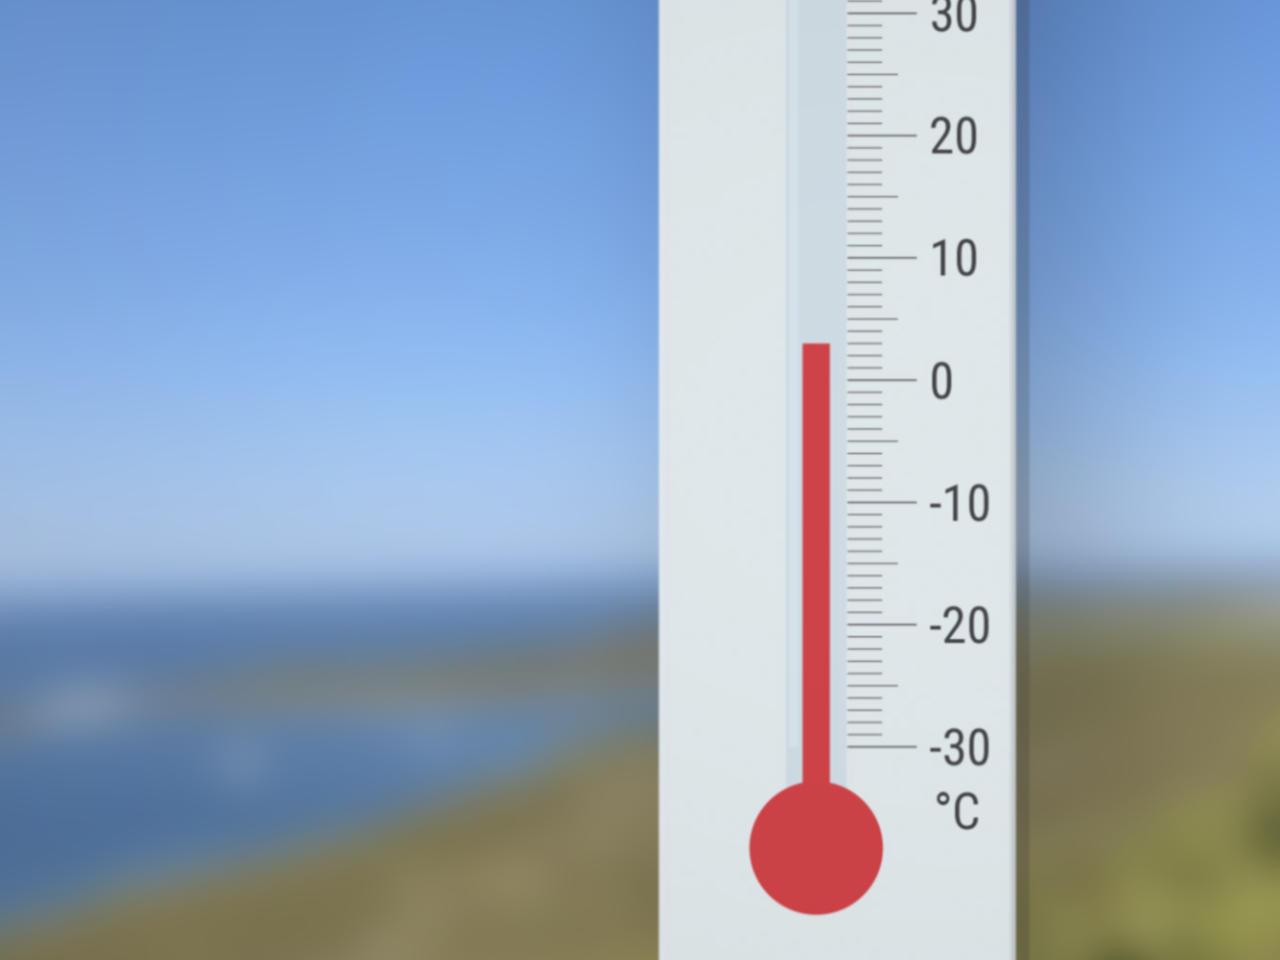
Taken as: °C 3
